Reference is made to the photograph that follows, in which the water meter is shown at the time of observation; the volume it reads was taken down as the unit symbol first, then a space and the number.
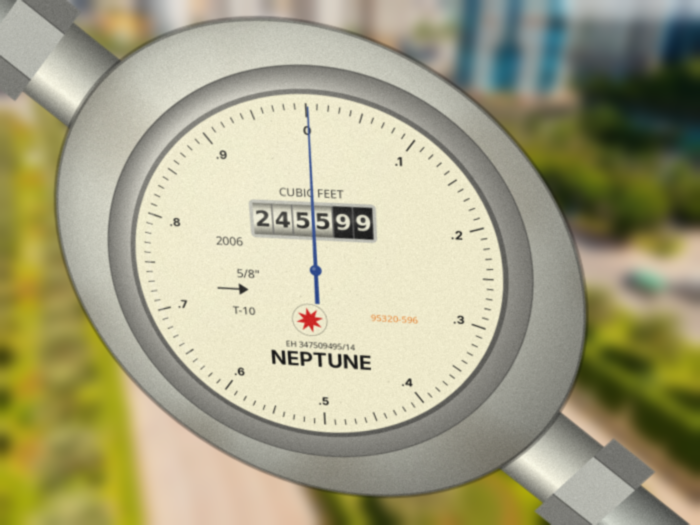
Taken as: ft³ 245599.00
